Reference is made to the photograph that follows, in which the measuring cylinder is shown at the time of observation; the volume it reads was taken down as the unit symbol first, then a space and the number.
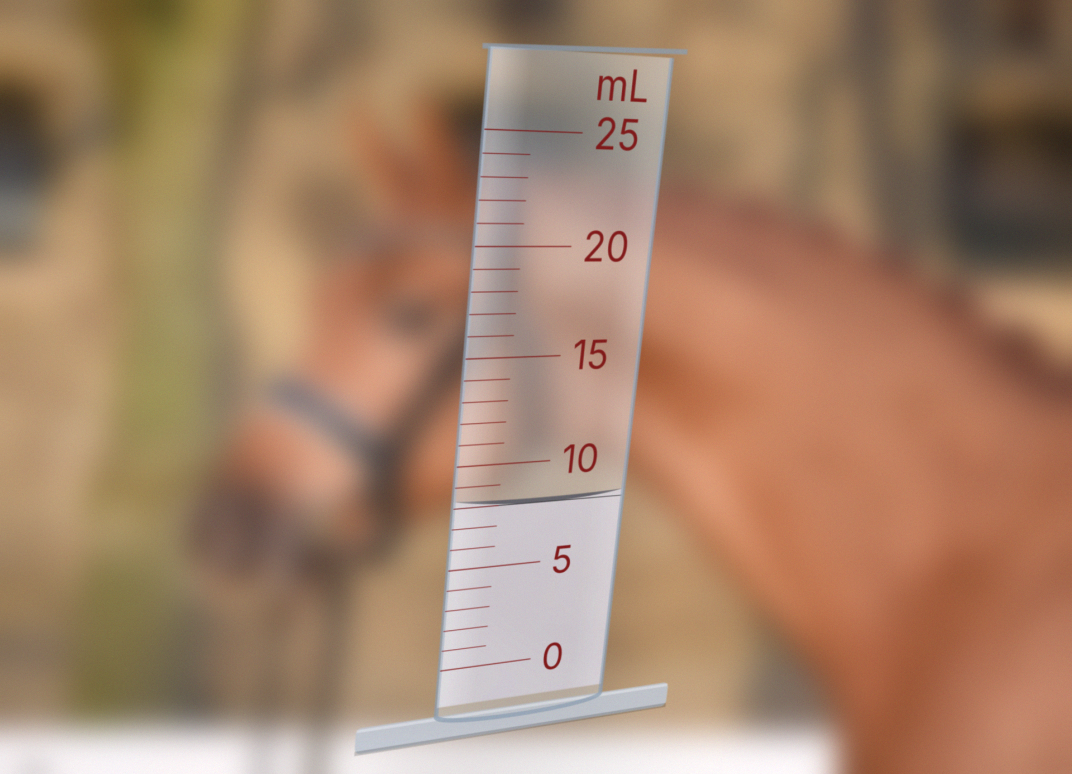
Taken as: mL 8
